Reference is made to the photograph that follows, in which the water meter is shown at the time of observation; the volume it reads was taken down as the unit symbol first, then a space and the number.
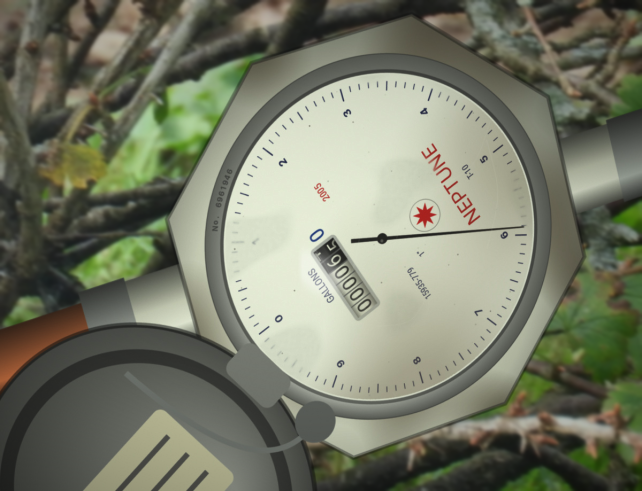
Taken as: gal 645.9
